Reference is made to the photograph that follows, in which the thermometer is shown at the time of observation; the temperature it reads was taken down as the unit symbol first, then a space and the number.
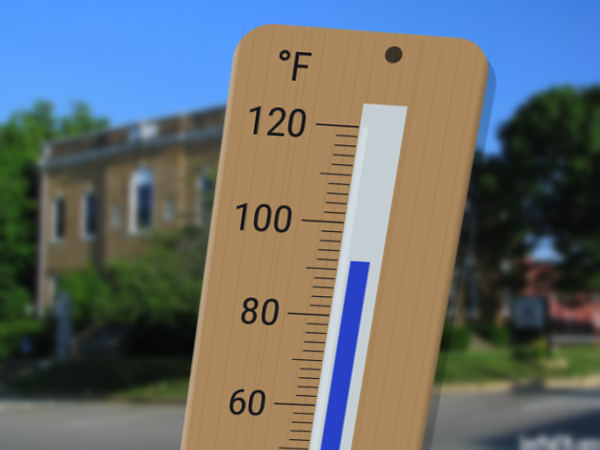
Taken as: °F 92
